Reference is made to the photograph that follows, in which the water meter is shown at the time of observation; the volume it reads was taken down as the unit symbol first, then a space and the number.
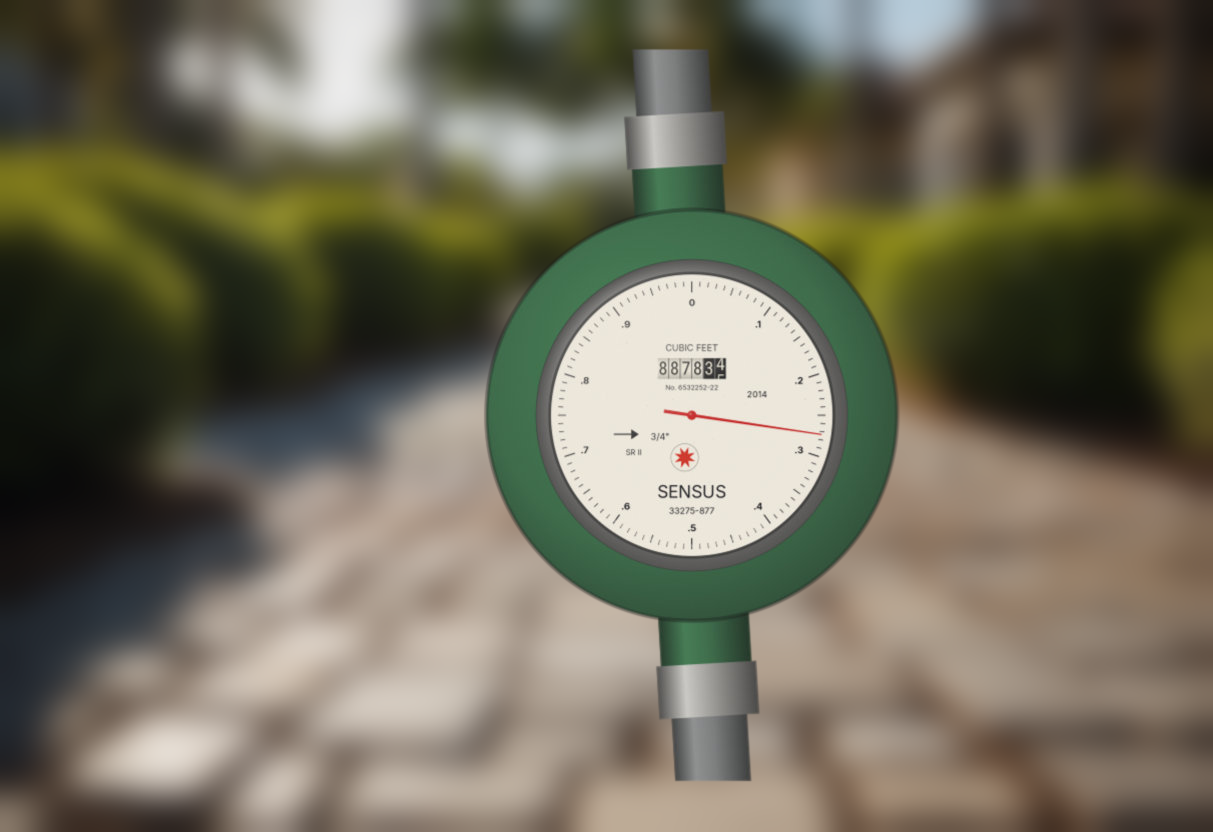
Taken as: ft³ 887834.27
